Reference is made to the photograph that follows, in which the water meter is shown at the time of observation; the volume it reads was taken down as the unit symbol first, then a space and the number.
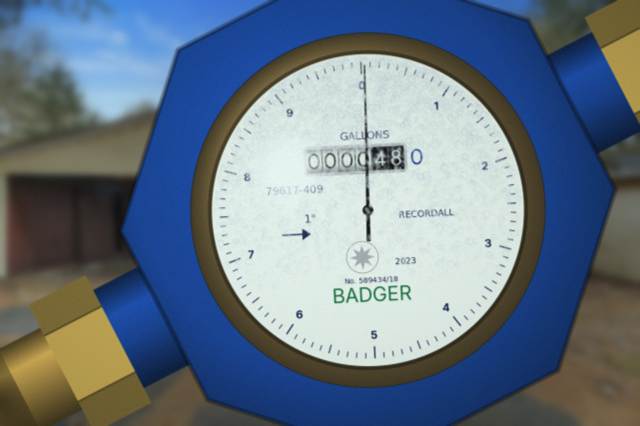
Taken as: gal 480.0
